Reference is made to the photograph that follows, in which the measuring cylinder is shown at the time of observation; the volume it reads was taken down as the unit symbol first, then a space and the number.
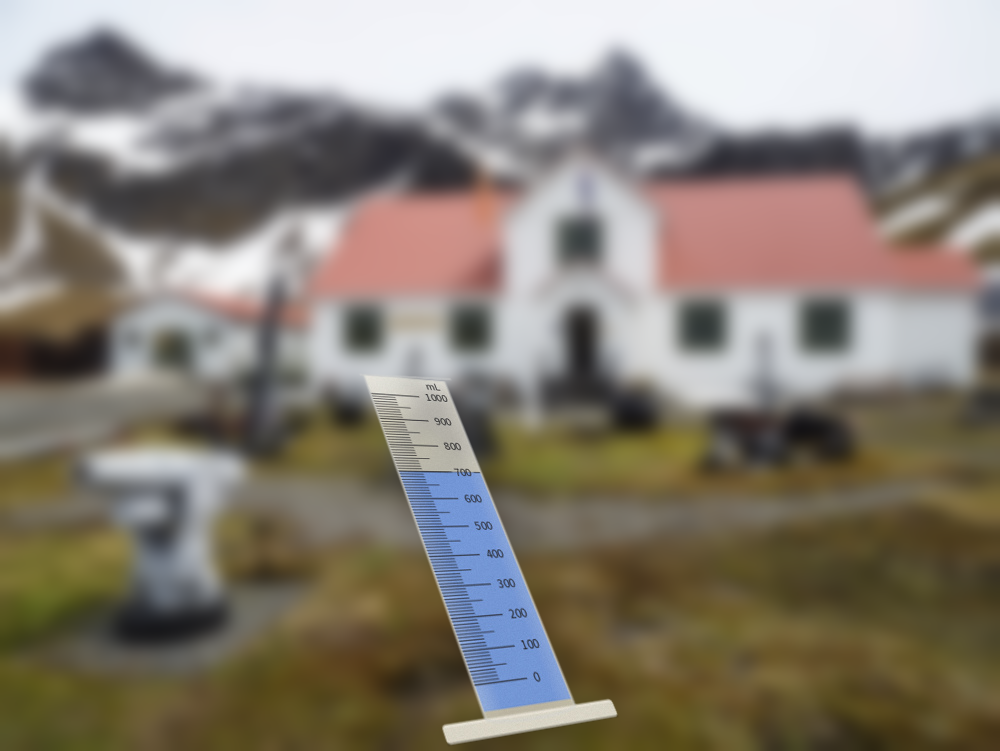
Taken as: mL 700
